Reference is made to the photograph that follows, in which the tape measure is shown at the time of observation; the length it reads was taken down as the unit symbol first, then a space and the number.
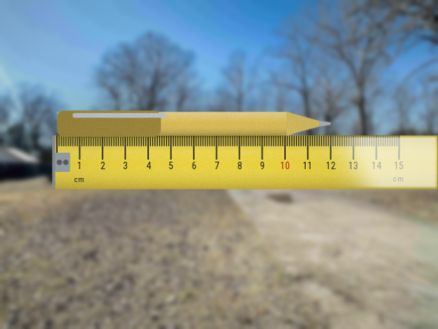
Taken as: cm 12
